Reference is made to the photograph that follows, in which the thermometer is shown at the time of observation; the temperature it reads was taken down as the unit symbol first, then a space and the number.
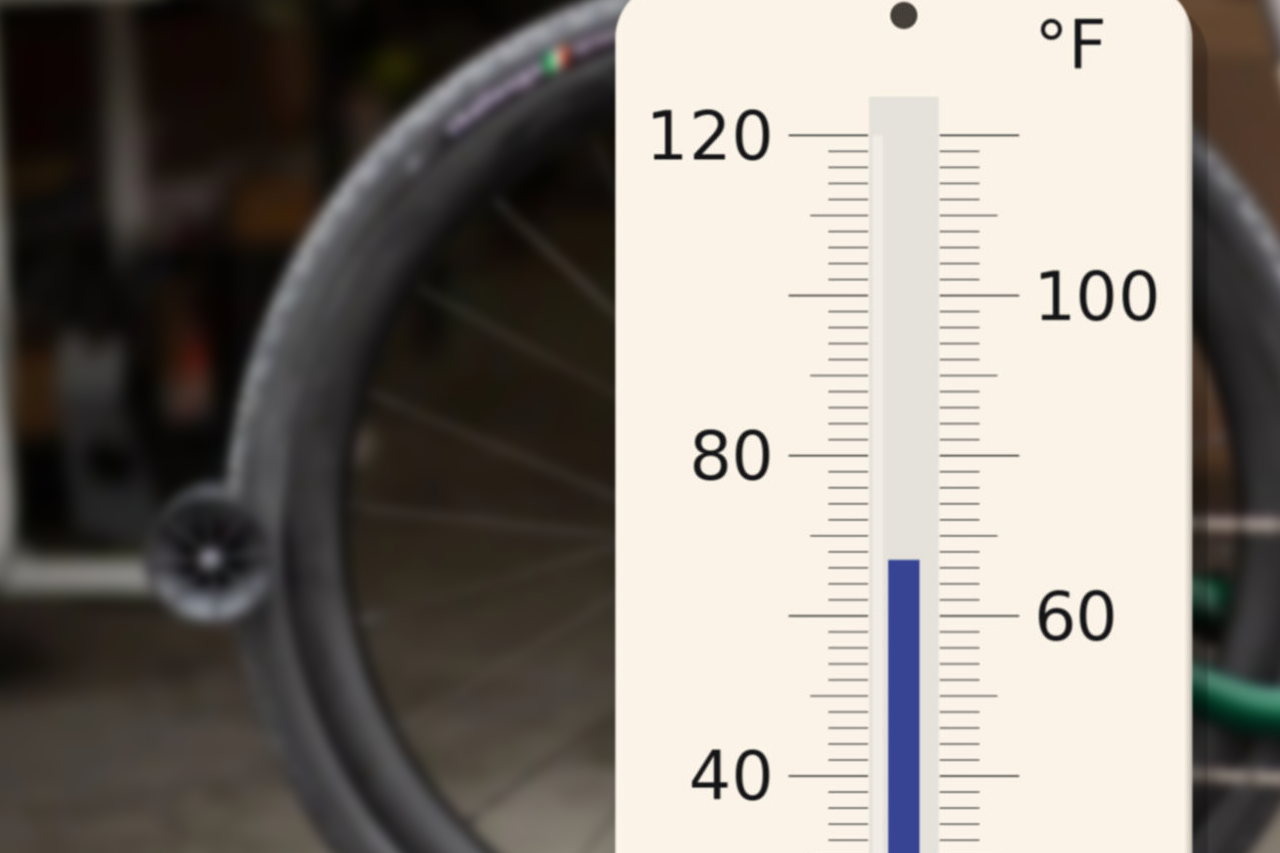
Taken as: °F 67
